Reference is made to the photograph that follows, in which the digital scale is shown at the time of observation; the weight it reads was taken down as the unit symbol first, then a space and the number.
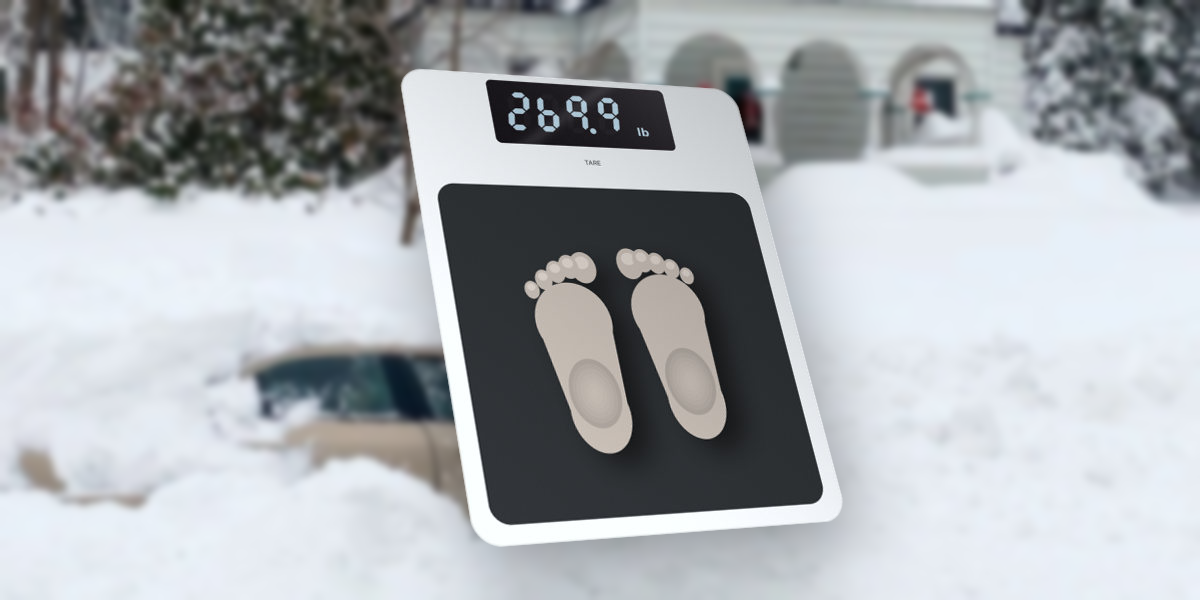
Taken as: lb 269.9
